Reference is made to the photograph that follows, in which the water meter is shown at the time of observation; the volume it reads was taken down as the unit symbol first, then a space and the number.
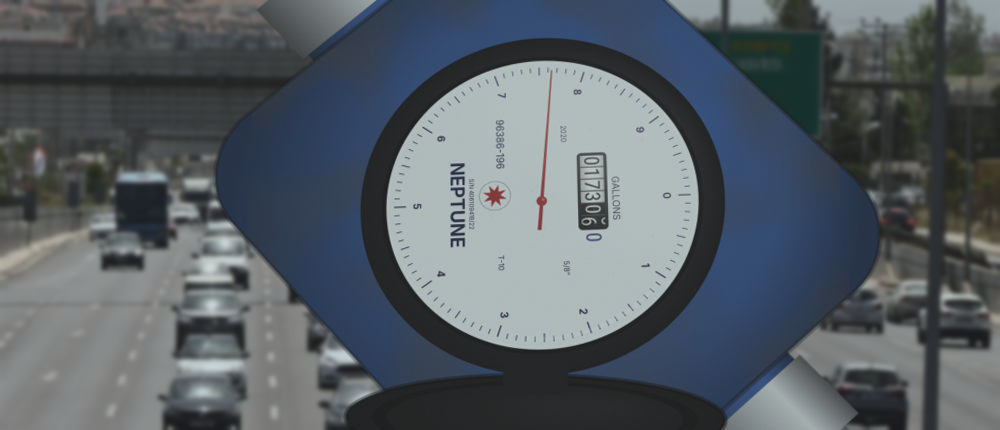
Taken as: gal 173057.6
